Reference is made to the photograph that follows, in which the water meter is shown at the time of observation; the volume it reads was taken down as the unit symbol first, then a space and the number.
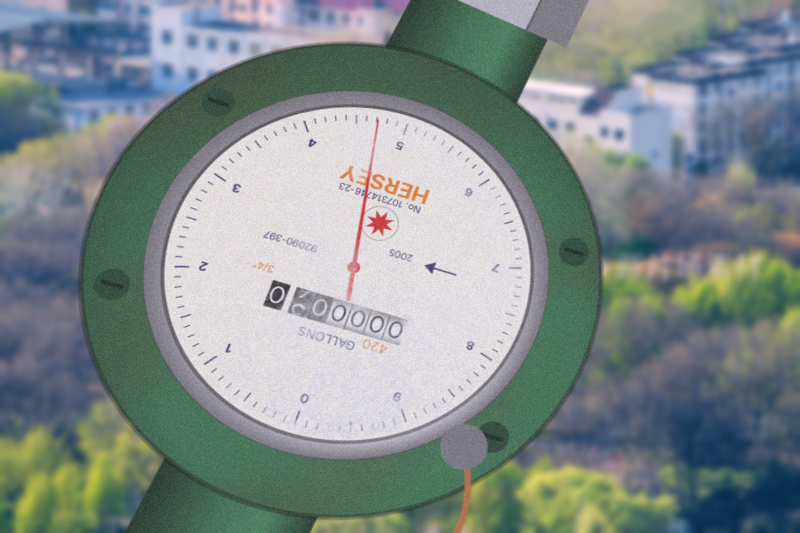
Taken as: gal 54.7
